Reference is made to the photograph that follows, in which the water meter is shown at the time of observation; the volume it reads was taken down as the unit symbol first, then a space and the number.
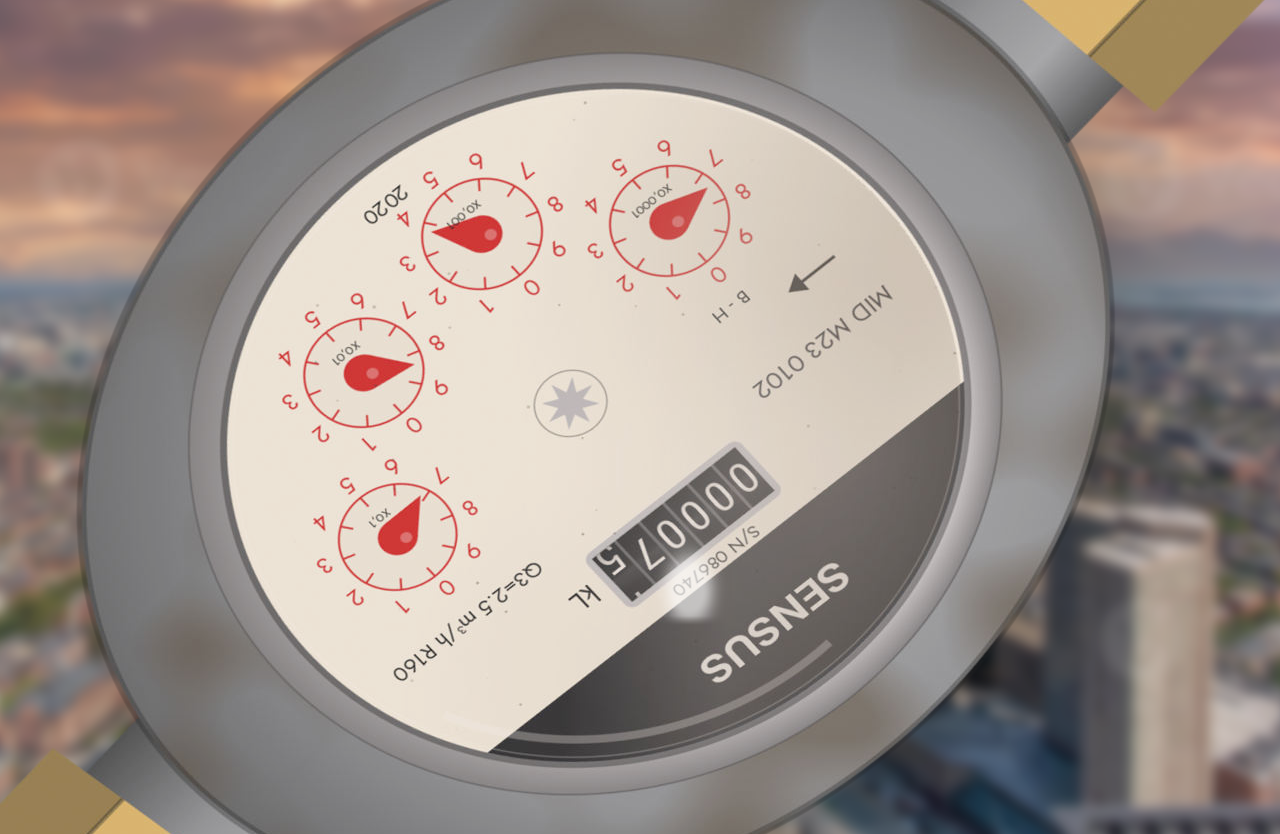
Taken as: kL 74.6837
